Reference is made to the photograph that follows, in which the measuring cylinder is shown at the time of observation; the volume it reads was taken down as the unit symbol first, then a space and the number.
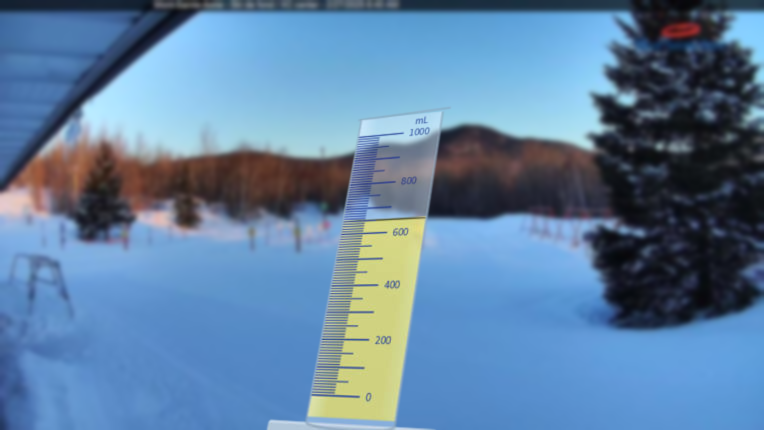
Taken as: mL 650
